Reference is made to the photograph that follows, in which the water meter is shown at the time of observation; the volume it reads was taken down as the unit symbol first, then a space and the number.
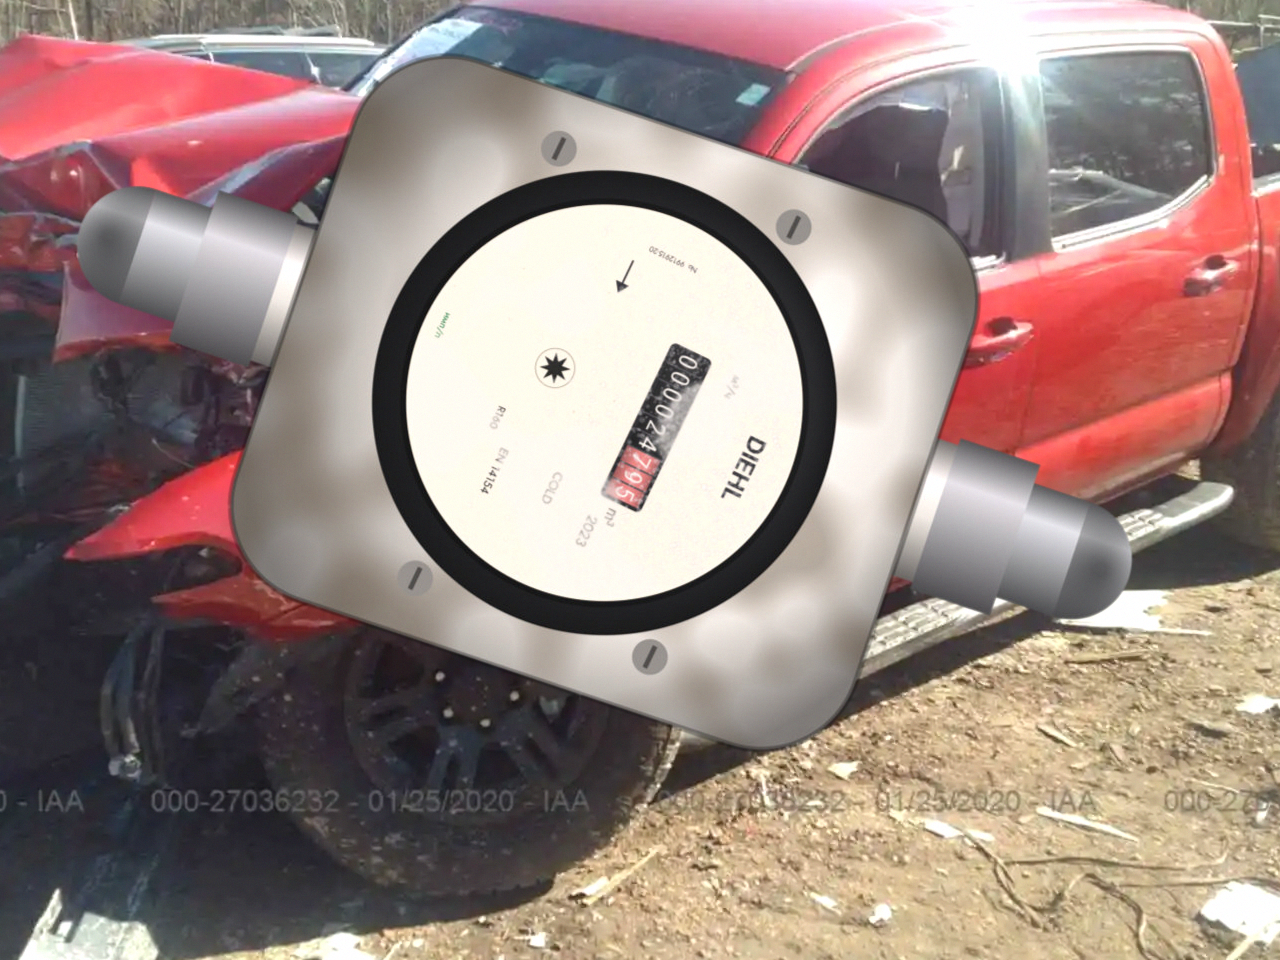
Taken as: m³ 24.795
